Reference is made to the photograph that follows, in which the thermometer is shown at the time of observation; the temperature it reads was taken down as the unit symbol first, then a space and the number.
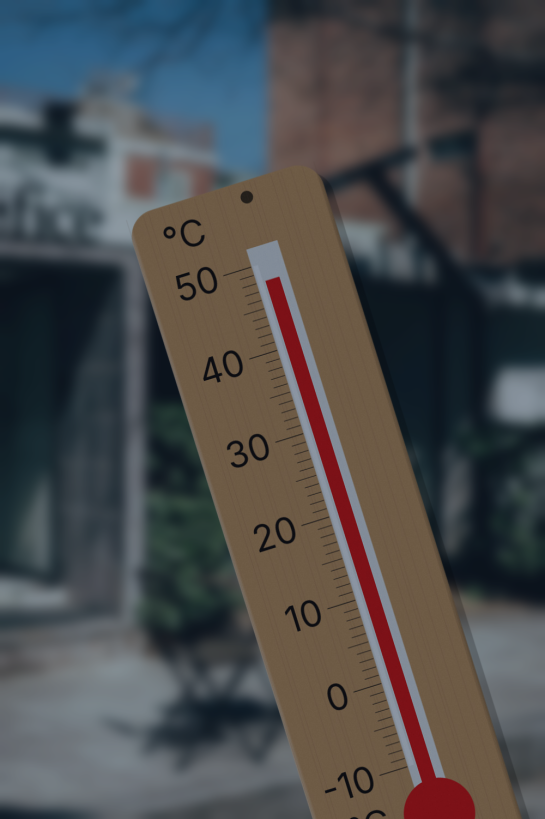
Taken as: °C 48
